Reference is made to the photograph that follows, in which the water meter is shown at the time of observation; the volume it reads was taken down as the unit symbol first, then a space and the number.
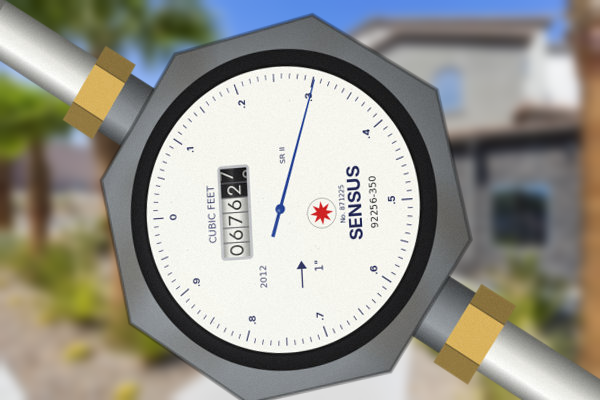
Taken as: ft³ 67627.30
